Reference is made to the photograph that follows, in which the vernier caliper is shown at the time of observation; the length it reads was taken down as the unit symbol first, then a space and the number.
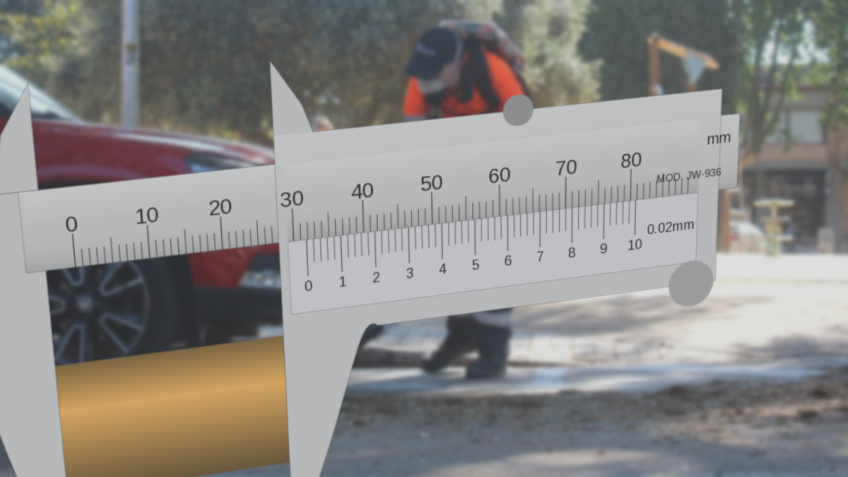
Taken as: mm 31.8
